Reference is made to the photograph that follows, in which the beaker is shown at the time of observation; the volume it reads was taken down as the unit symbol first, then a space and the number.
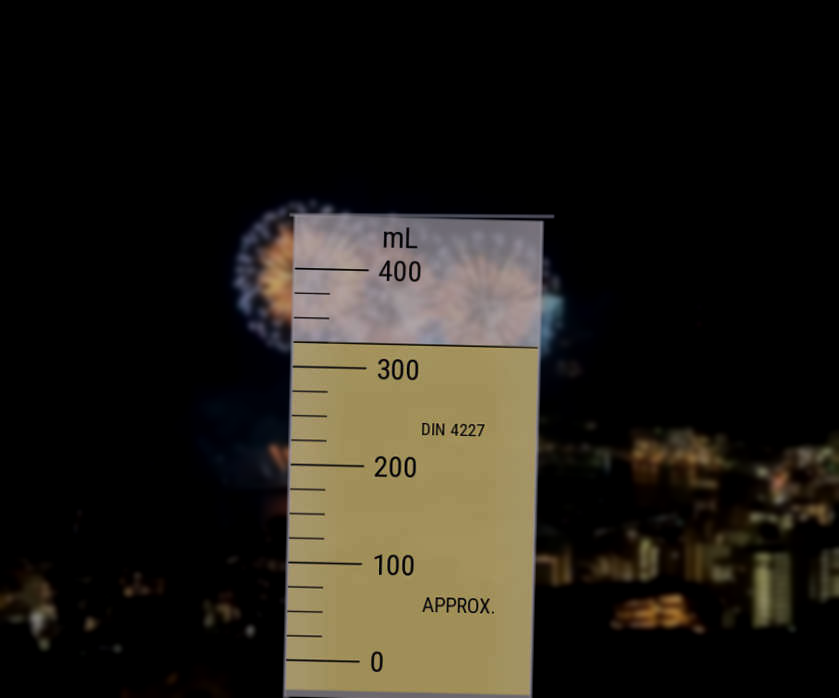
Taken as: mL 325
